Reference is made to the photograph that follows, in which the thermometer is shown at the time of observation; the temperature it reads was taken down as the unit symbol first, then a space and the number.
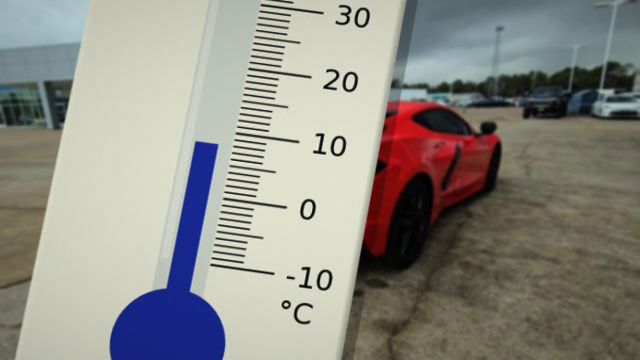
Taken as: °C 8
